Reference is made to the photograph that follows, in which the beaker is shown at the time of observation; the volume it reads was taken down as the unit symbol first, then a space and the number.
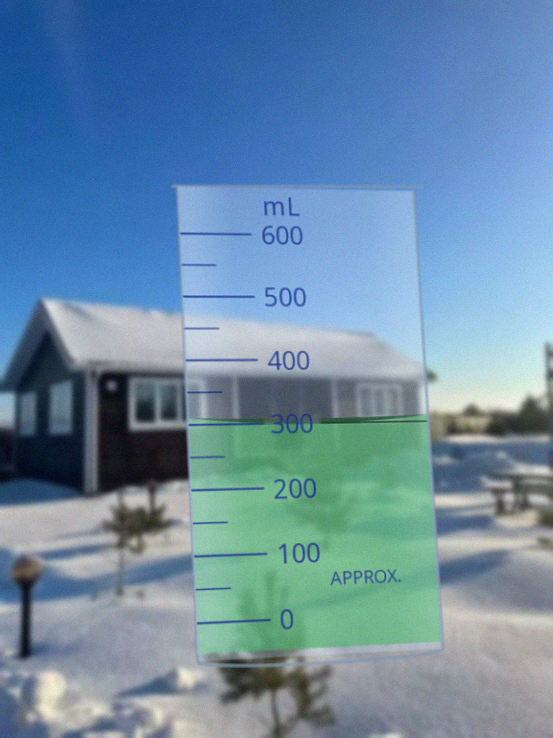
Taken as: mL 300
